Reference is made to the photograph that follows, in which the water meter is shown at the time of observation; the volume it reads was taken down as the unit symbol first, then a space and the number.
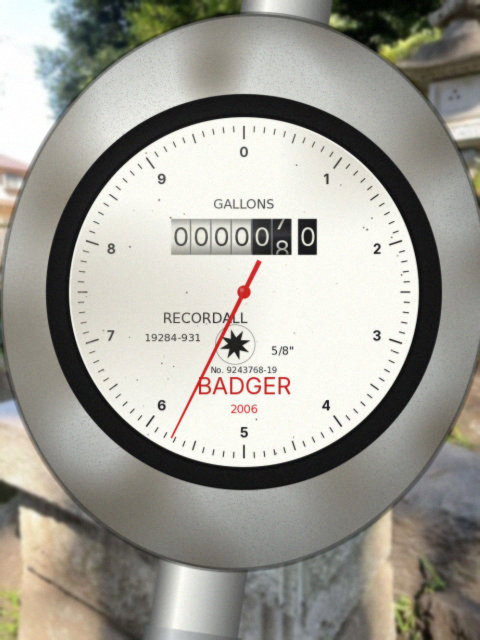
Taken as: gal 75.7
